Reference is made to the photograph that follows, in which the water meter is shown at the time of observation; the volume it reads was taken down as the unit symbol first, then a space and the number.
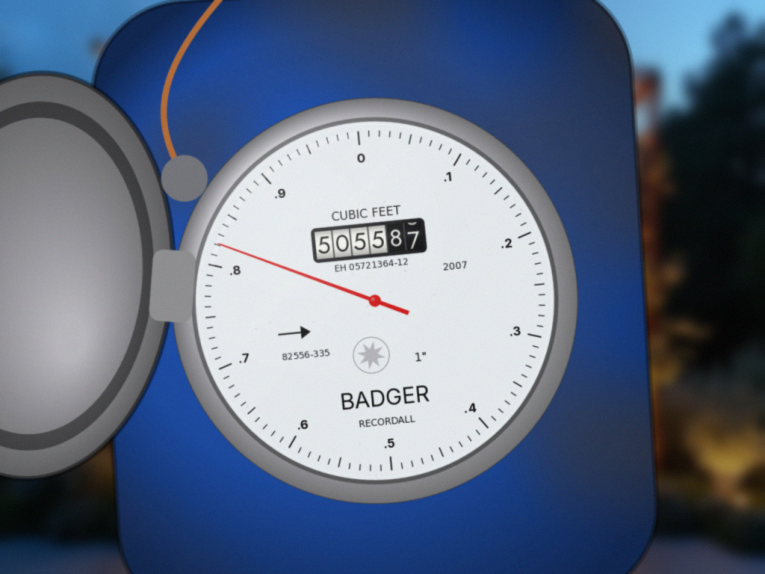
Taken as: ft³ 505586.82
